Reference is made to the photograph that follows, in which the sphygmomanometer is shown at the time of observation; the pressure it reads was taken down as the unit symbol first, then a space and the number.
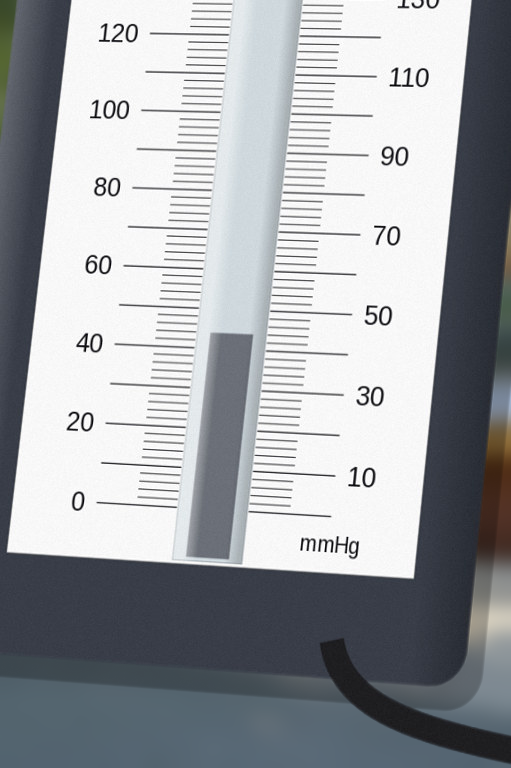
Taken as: mmHg 44
